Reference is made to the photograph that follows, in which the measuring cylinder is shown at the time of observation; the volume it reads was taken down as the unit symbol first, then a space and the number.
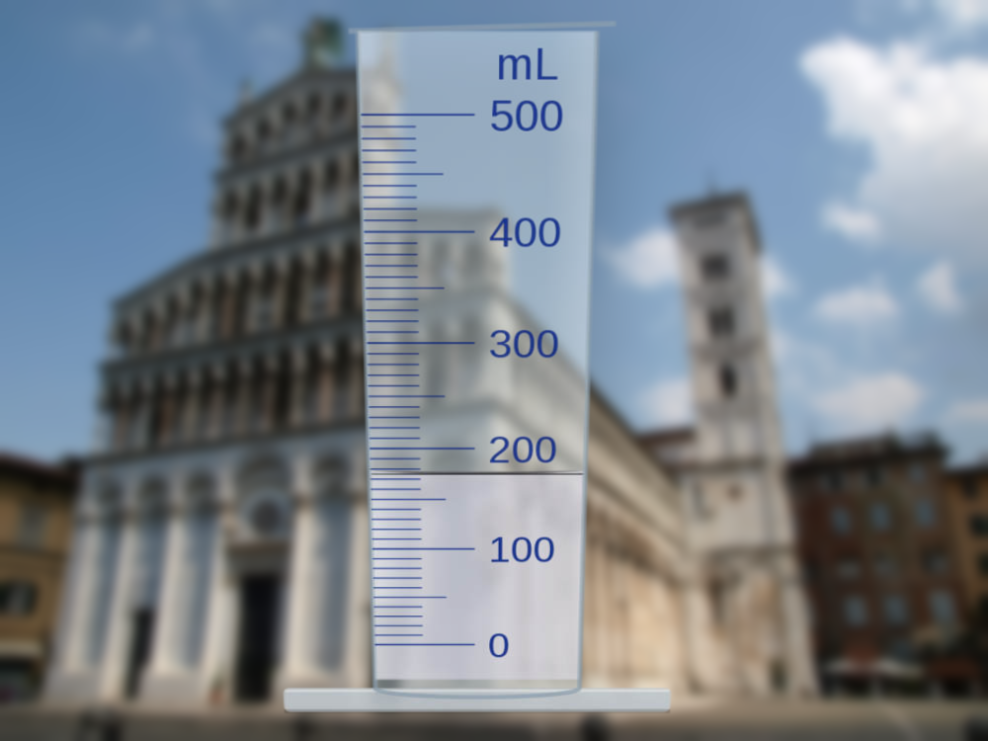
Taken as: mL 175
